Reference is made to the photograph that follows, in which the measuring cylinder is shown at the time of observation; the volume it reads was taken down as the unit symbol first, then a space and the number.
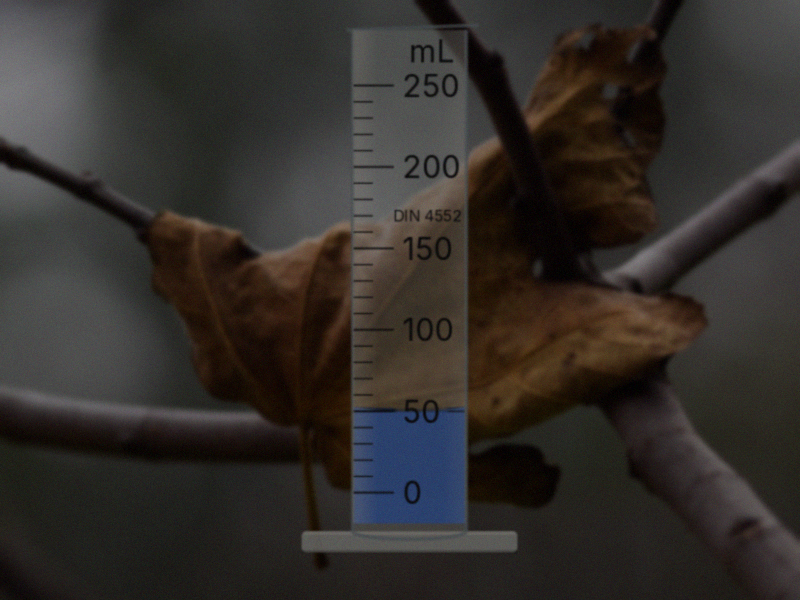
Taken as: mL 50
